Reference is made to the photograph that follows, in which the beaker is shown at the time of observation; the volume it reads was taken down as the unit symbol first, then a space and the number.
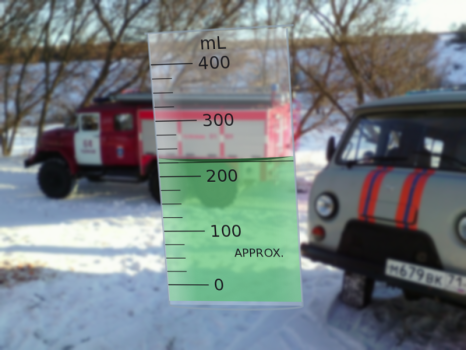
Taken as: mL 225
